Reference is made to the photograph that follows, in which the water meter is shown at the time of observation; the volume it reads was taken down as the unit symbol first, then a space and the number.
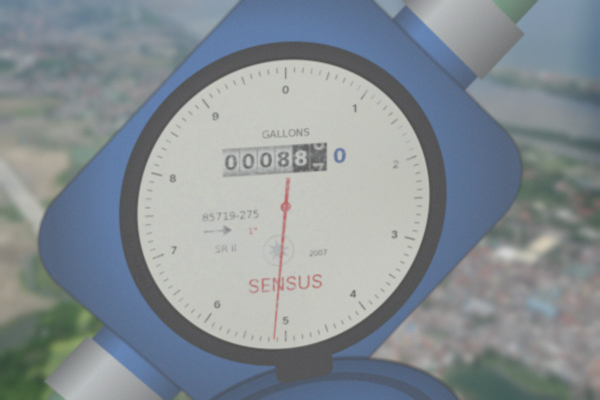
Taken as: gal 8865.1
